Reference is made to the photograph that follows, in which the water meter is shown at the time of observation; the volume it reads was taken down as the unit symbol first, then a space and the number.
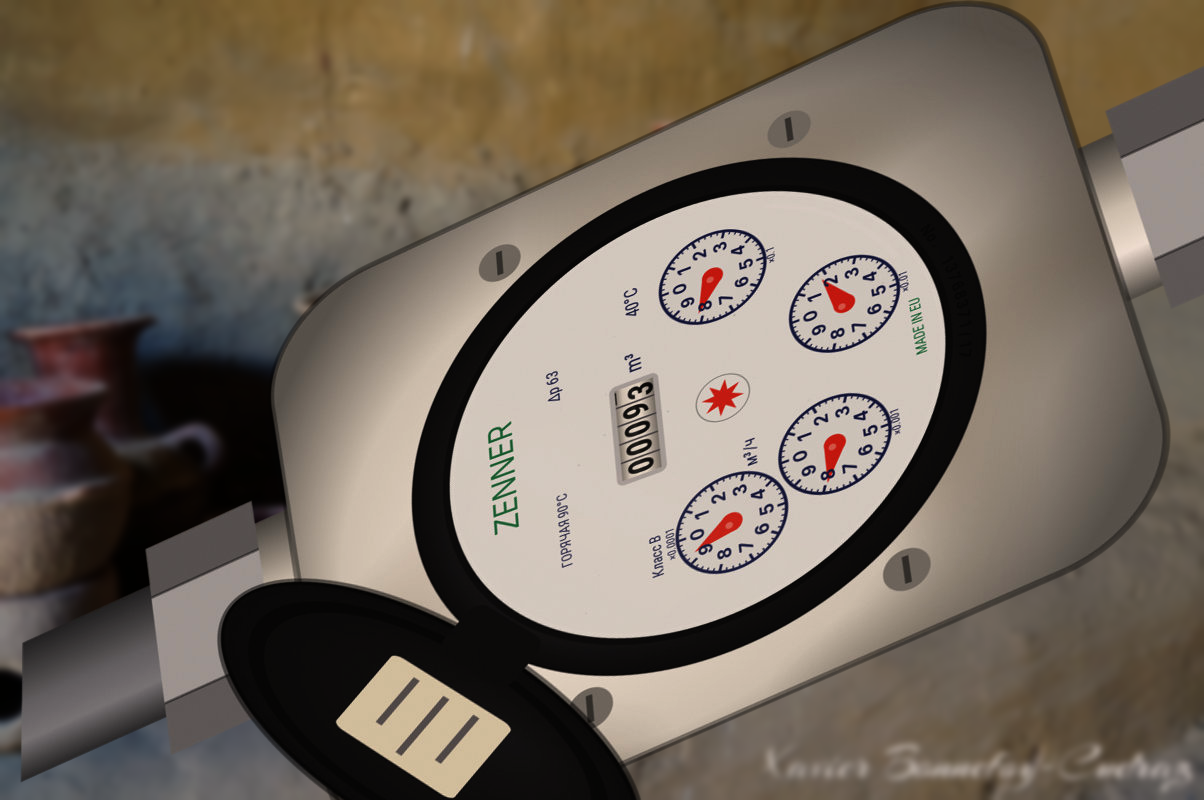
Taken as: m³ 92.8179
